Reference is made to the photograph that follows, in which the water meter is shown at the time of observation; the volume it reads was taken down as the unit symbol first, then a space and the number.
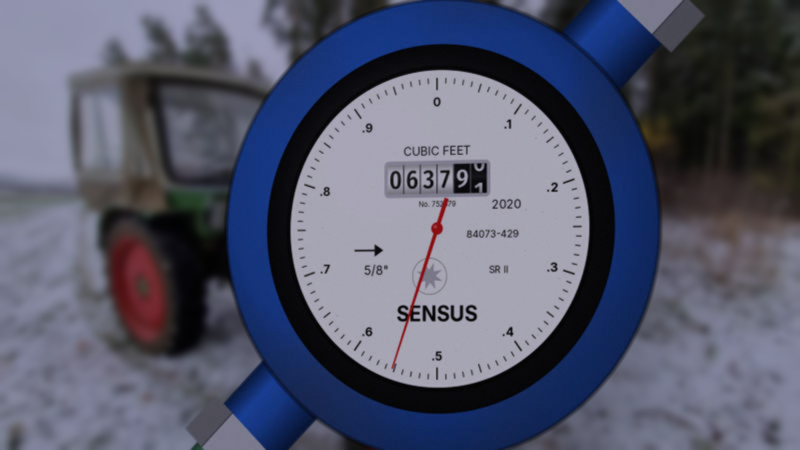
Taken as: ft³ 63790.55
